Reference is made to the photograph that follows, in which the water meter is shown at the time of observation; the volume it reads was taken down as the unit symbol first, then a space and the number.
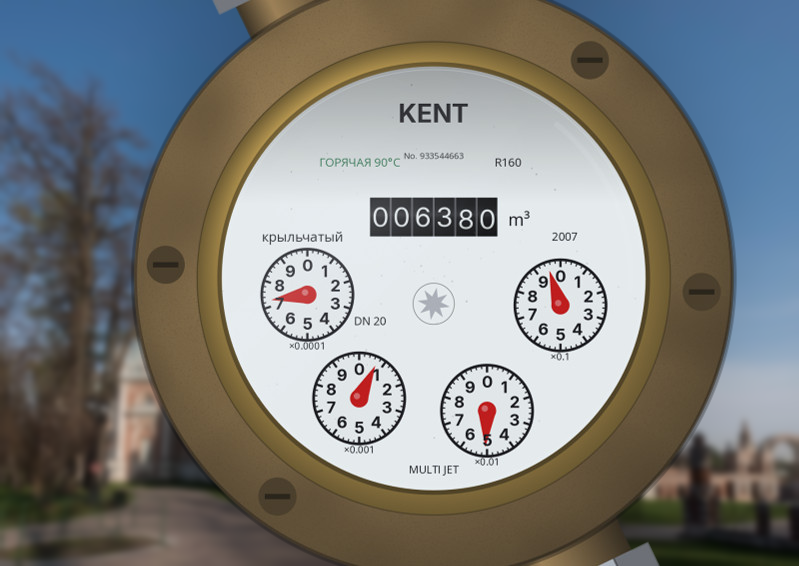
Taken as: m³ 6379.9507
